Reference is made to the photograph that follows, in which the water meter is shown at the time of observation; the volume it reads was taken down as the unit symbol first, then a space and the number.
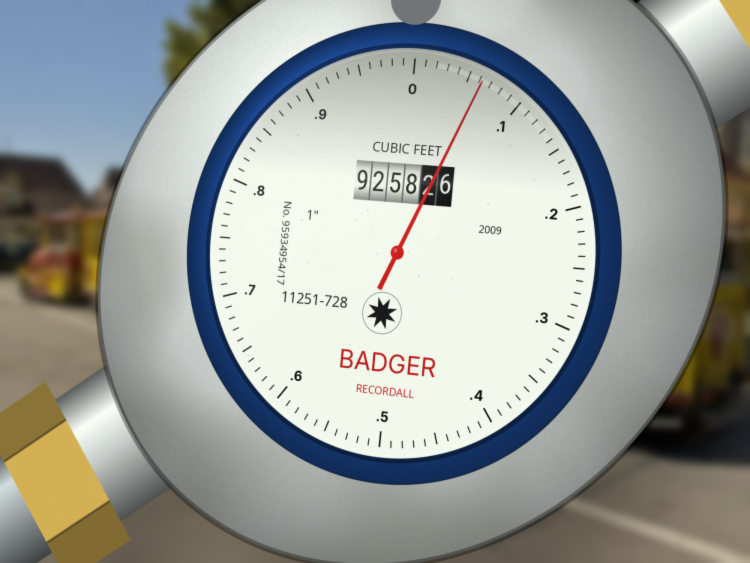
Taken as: ft³ 925826.06
